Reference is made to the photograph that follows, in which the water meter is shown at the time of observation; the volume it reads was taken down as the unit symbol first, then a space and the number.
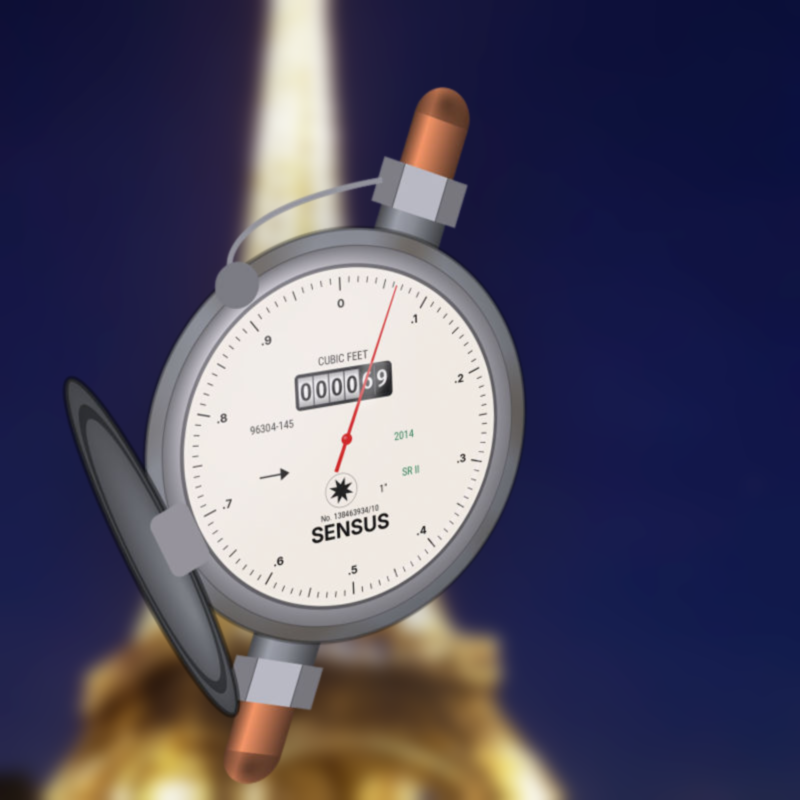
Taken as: ft³ 69.06
